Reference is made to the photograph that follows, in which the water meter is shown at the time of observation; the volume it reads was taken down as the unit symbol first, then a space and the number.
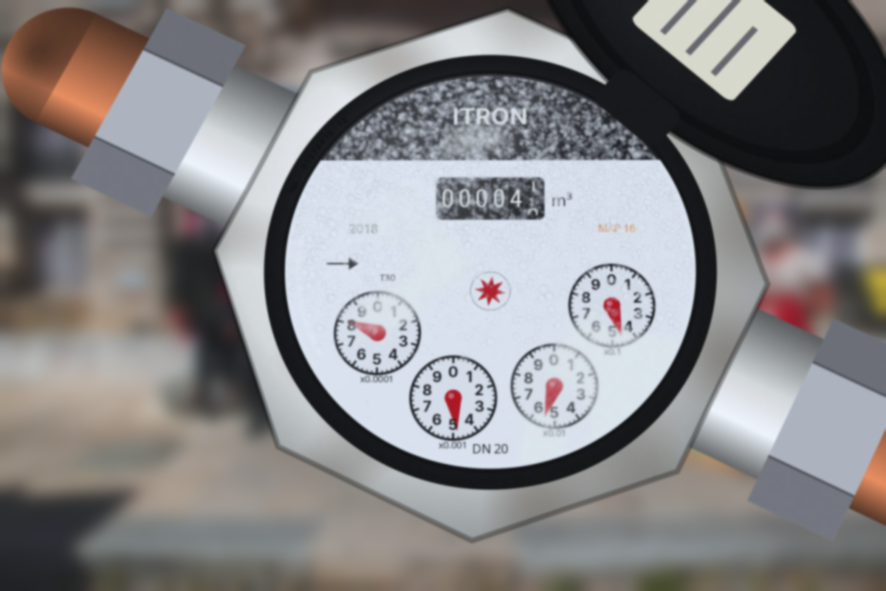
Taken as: m³ 41.4548
